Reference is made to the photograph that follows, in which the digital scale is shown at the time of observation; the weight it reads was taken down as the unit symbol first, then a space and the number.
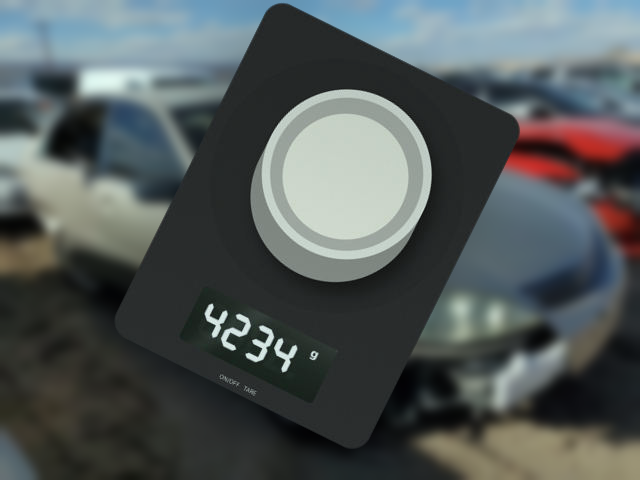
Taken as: g 4234
